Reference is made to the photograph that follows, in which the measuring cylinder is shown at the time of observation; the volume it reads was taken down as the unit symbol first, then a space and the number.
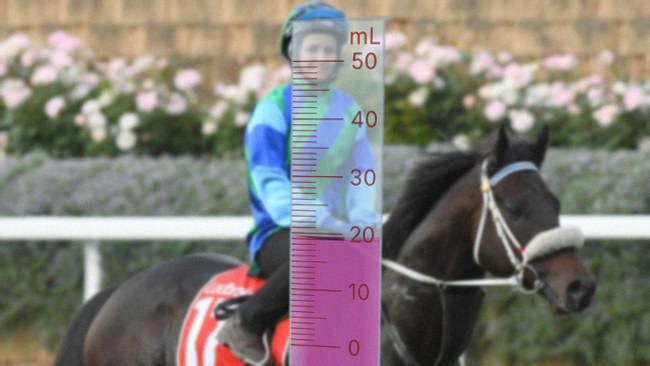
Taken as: mL 19
